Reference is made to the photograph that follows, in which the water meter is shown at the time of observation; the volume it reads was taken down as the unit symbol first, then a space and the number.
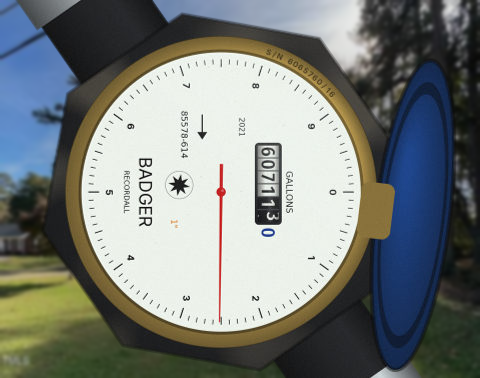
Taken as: gal 6071132.5
